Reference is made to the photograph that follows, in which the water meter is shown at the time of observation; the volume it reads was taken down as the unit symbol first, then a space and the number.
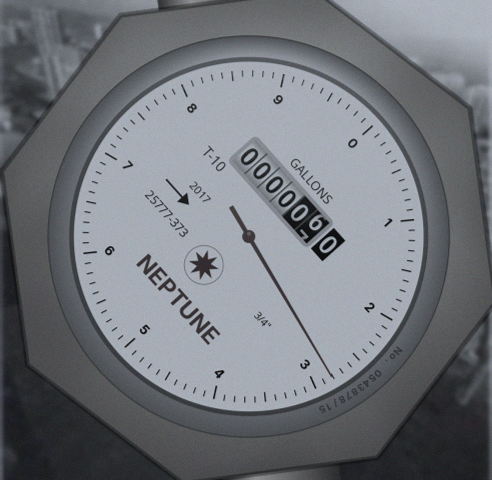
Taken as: gal 62.8
